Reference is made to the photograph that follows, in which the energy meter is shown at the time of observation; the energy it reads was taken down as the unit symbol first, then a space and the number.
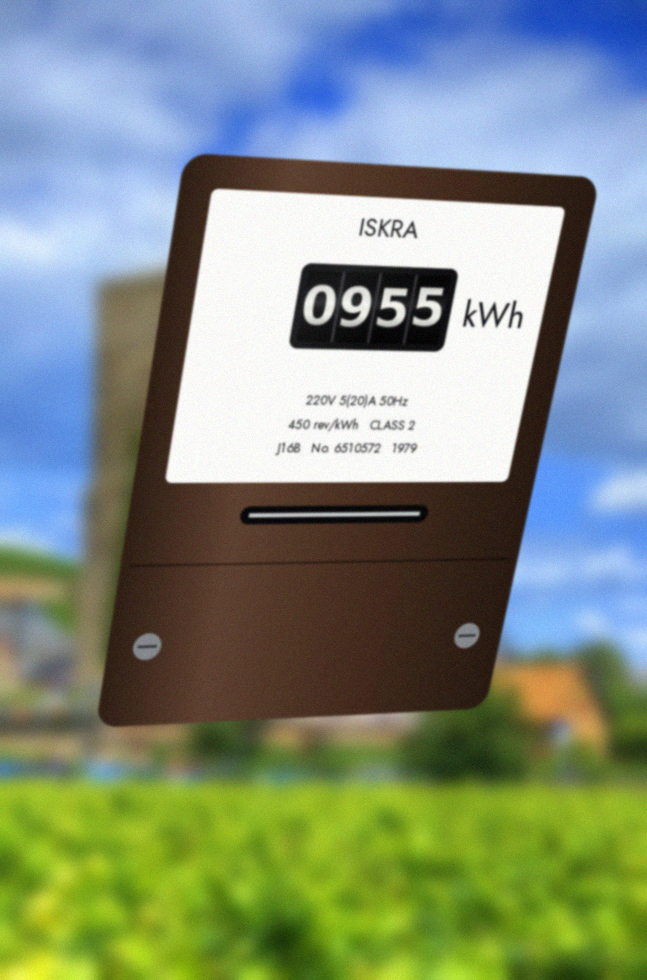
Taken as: kWh 955
